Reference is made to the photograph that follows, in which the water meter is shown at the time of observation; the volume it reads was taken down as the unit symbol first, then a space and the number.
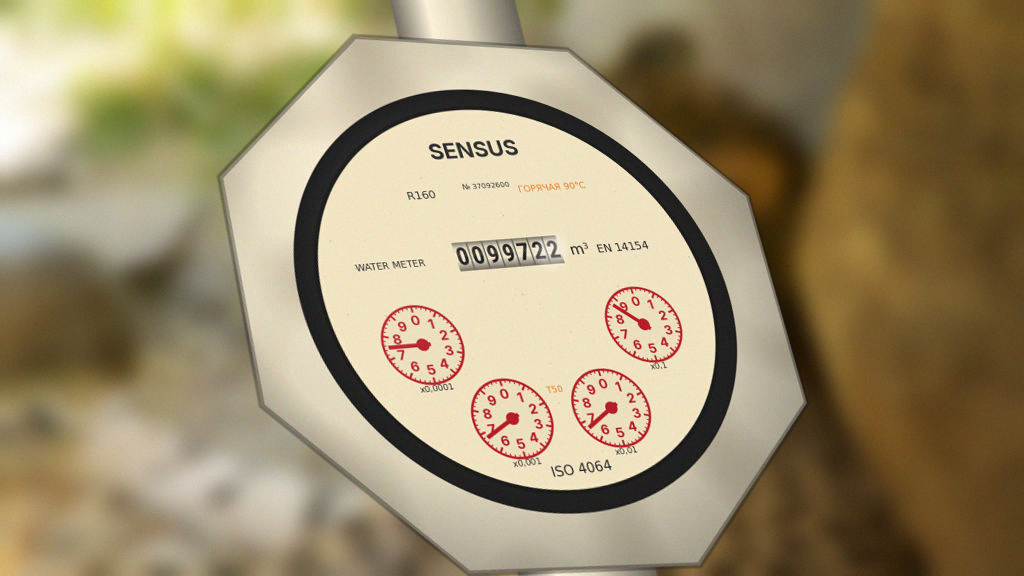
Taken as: m³ 99722.8667
